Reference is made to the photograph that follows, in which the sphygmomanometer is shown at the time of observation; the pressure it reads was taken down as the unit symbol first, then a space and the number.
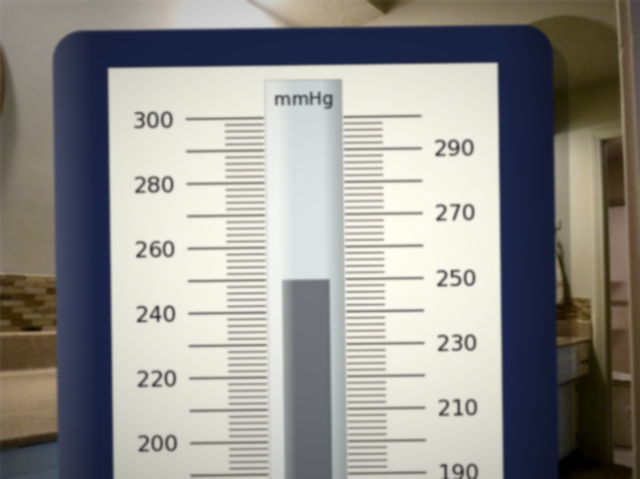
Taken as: mmHg 250
